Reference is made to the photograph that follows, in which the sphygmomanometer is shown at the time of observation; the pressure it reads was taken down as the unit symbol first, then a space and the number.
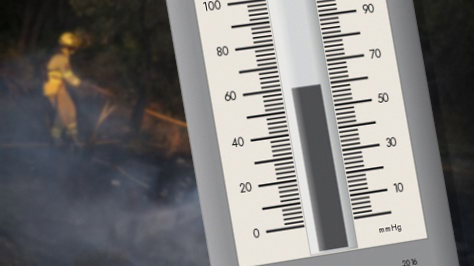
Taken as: mmHg 60
